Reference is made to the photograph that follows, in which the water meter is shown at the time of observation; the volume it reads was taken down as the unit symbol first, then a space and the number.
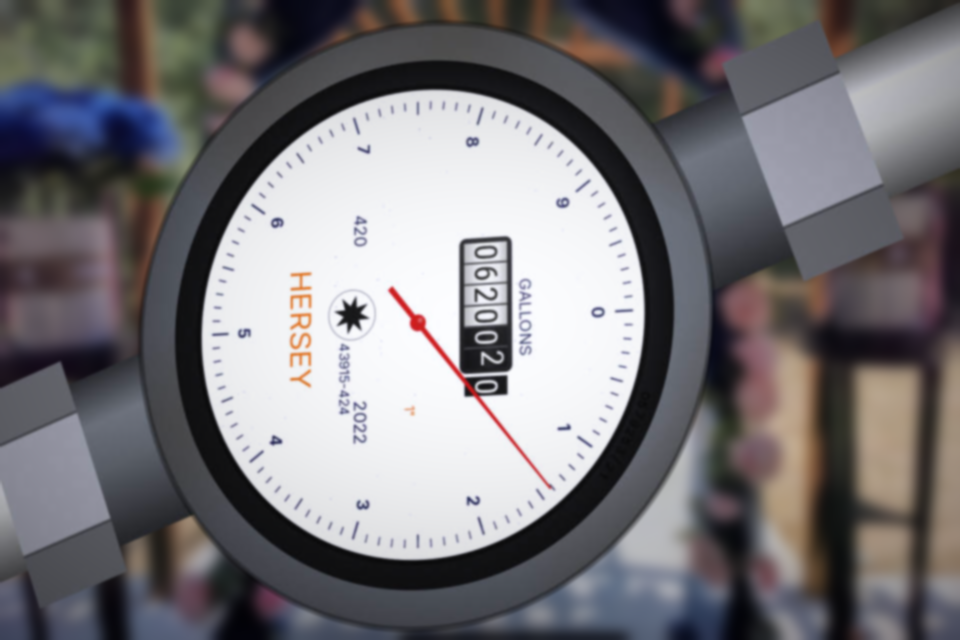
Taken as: gal 620021.4
